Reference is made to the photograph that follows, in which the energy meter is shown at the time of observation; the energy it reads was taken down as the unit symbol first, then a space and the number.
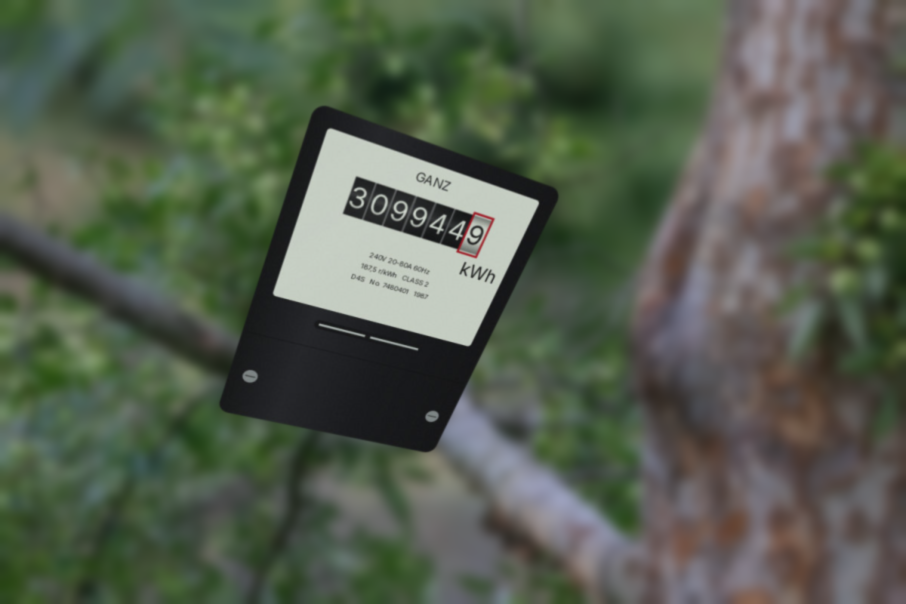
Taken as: kWh 309944.9
